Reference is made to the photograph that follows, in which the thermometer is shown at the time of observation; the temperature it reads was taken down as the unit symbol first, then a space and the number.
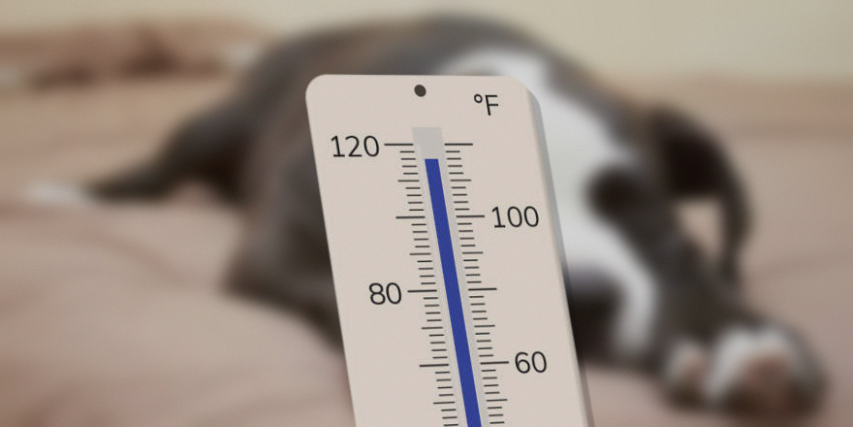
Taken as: °F 116
